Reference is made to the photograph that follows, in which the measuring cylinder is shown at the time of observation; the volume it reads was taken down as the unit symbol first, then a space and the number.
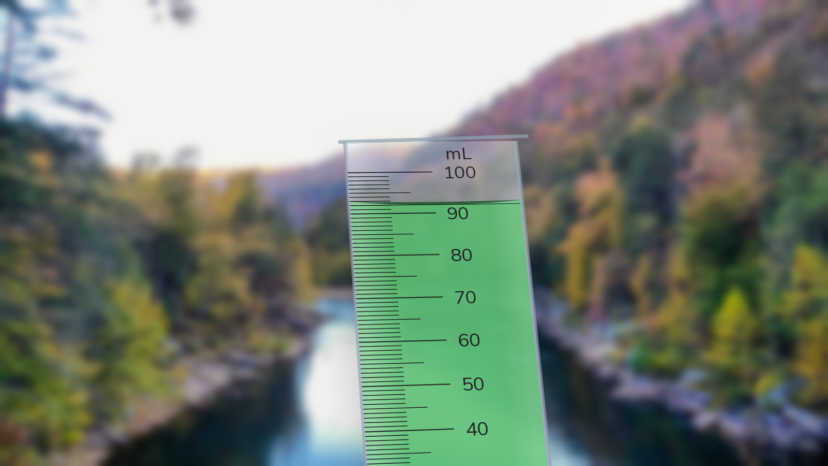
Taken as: mL 92
